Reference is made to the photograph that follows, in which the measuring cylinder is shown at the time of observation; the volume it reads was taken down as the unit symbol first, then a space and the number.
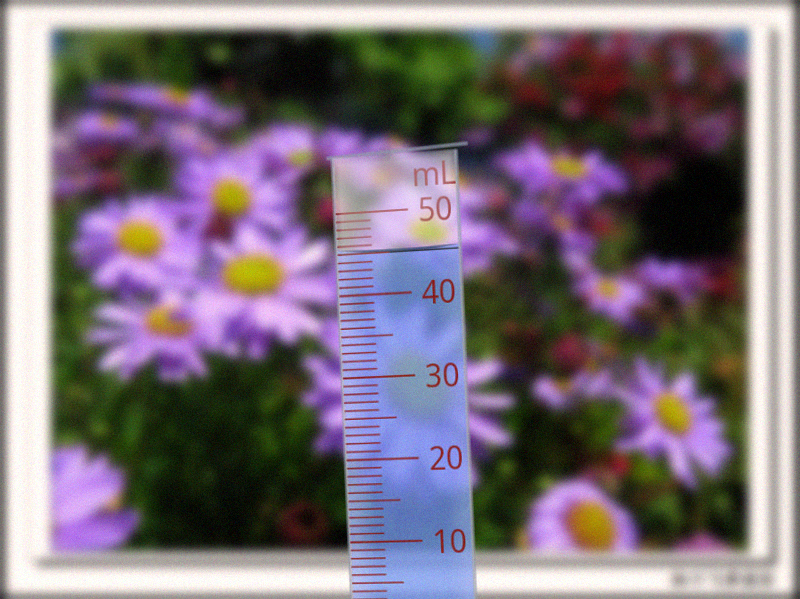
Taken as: mL 45
